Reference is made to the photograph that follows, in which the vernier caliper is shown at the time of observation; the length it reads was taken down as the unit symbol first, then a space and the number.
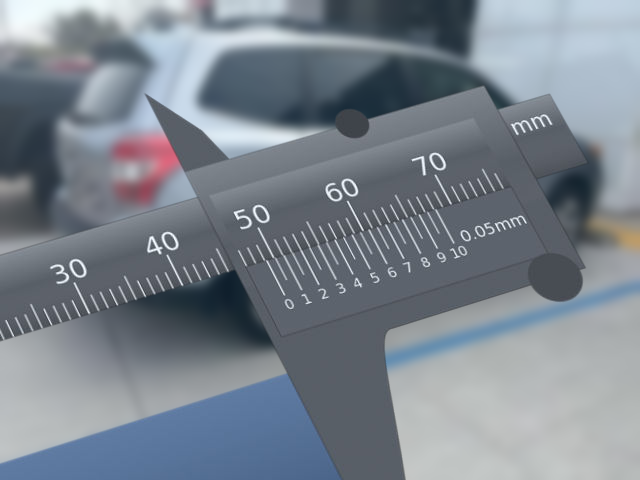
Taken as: mm 49.2
